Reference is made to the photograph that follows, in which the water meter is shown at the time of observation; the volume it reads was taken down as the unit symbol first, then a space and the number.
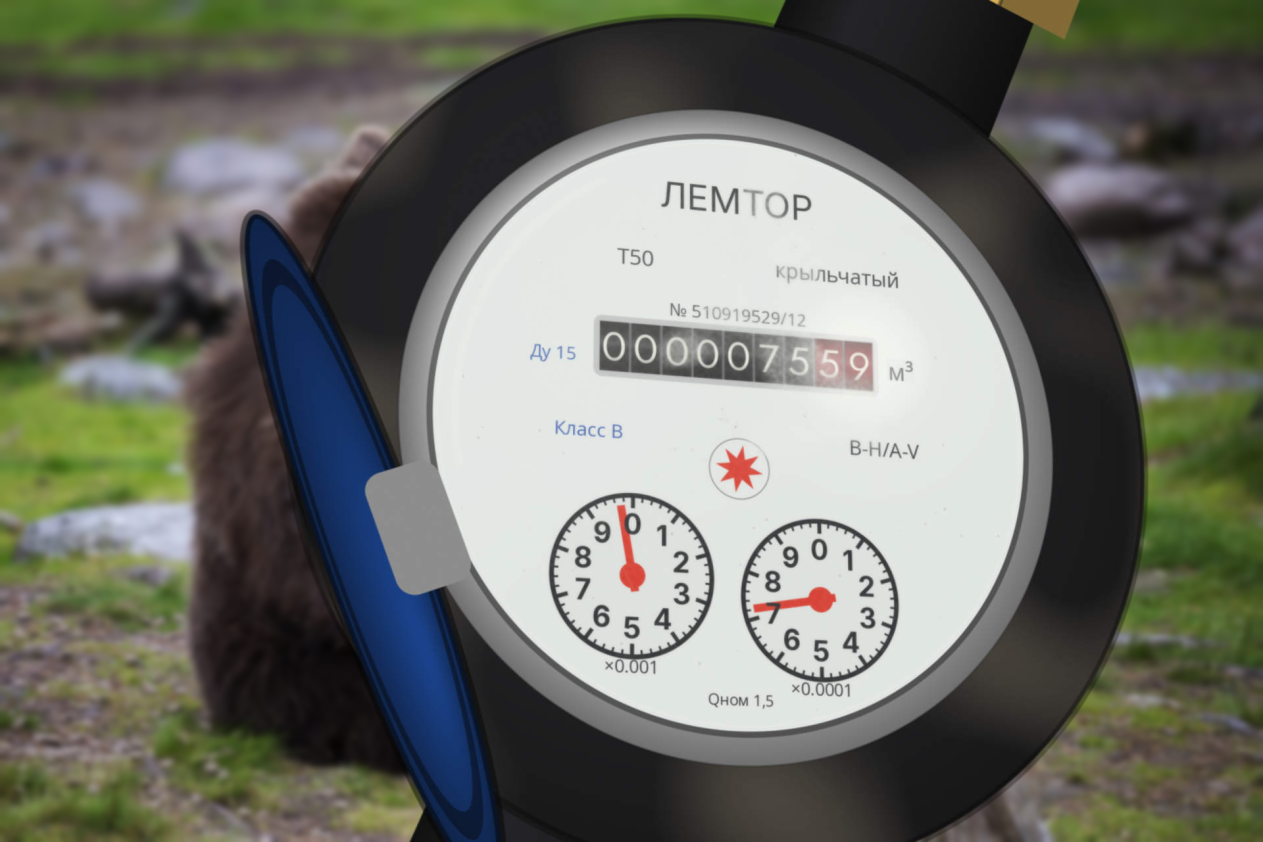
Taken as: m³ 75.5897
